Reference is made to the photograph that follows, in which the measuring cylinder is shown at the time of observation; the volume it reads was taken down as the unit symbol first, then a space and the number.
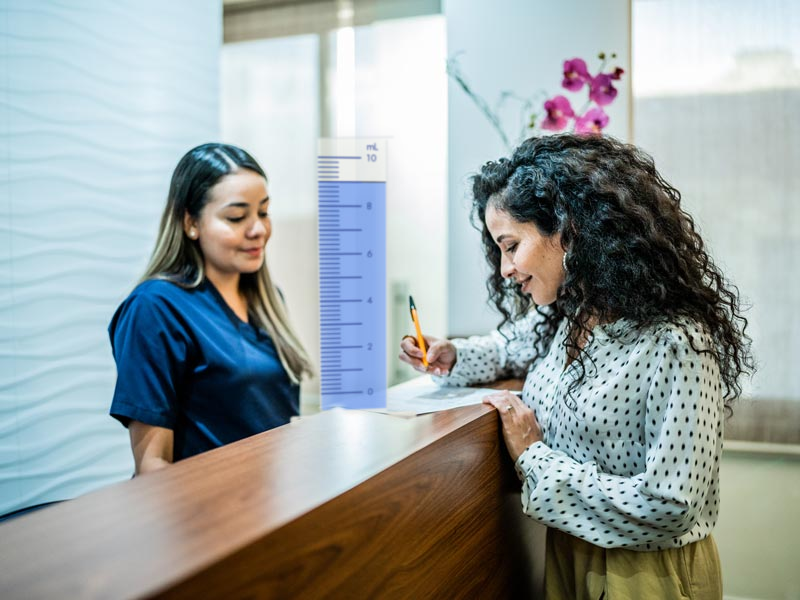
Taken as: mL 9
